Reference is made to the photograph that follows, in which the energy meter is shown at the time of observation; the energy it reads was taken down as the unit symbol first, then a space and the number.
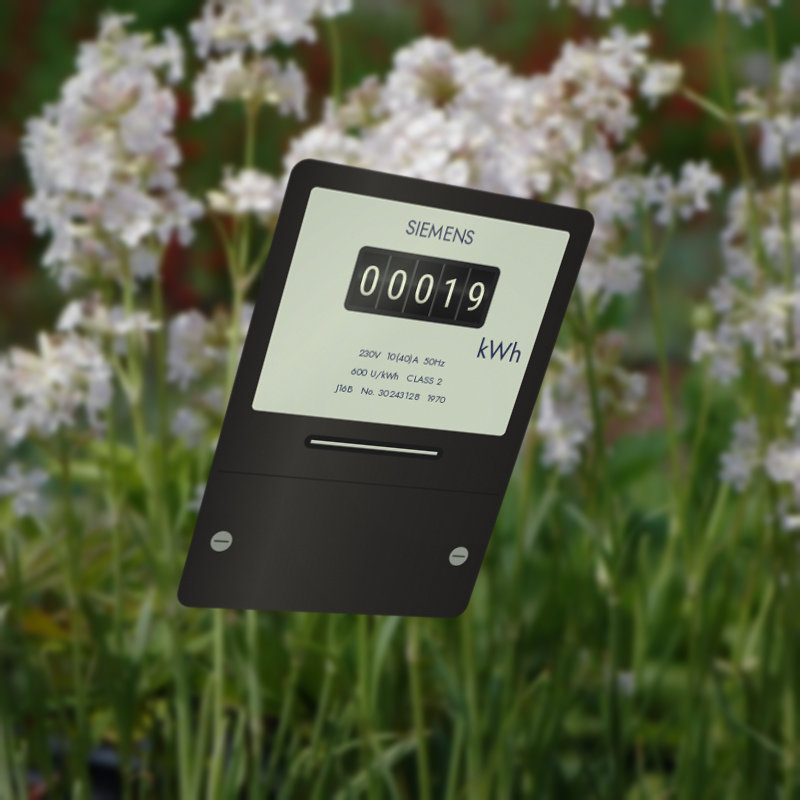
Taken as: kWh 19
